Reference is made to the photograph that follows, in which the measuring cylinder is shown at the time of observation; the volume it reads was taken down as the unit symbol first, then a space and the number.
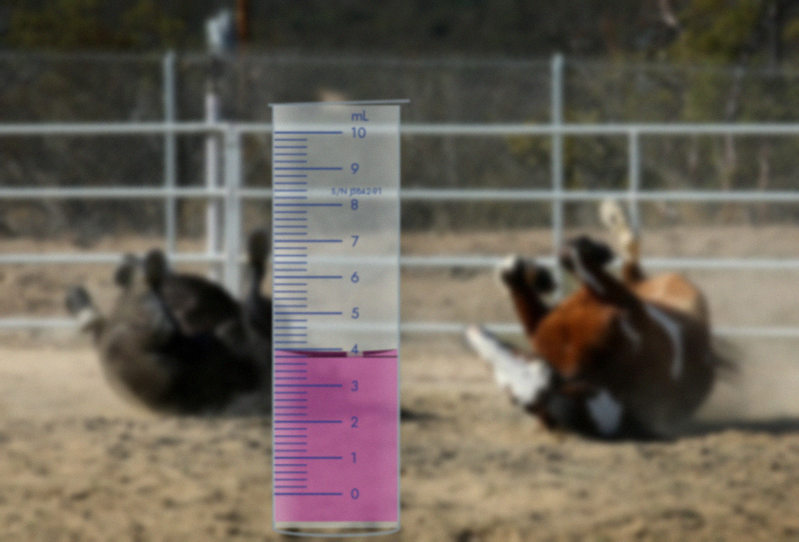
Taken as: mL 3.8
